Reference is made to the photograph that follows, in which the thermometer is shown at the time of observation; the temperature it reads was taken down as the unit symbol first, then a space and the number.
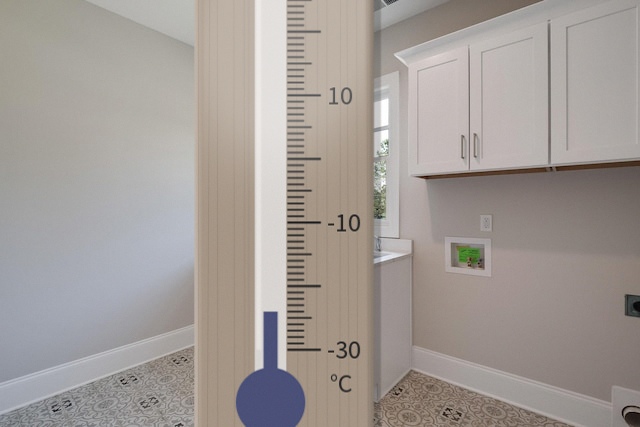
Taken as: °C -24
